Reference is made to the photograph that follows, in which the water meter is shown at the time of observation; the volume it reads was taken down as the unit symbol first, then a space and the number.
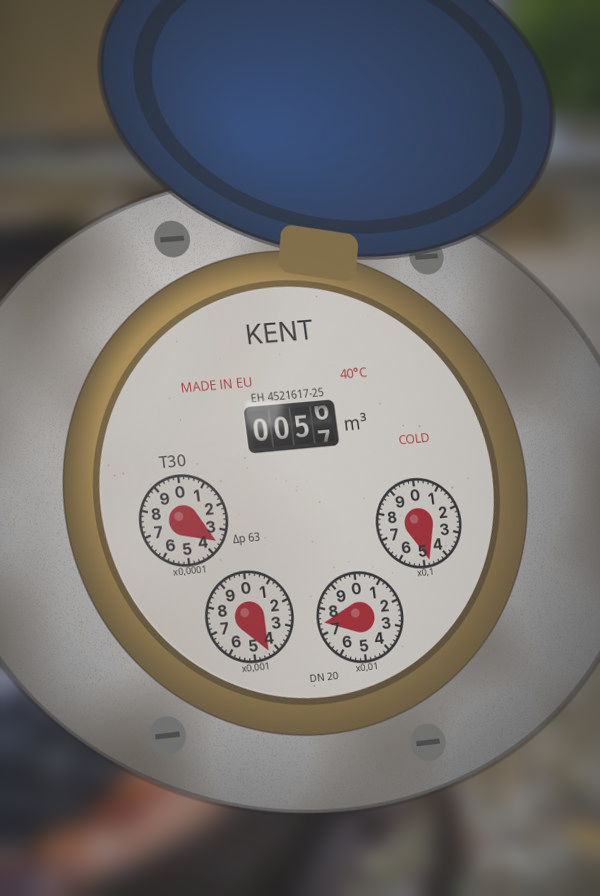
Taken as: m³ 56.4743
